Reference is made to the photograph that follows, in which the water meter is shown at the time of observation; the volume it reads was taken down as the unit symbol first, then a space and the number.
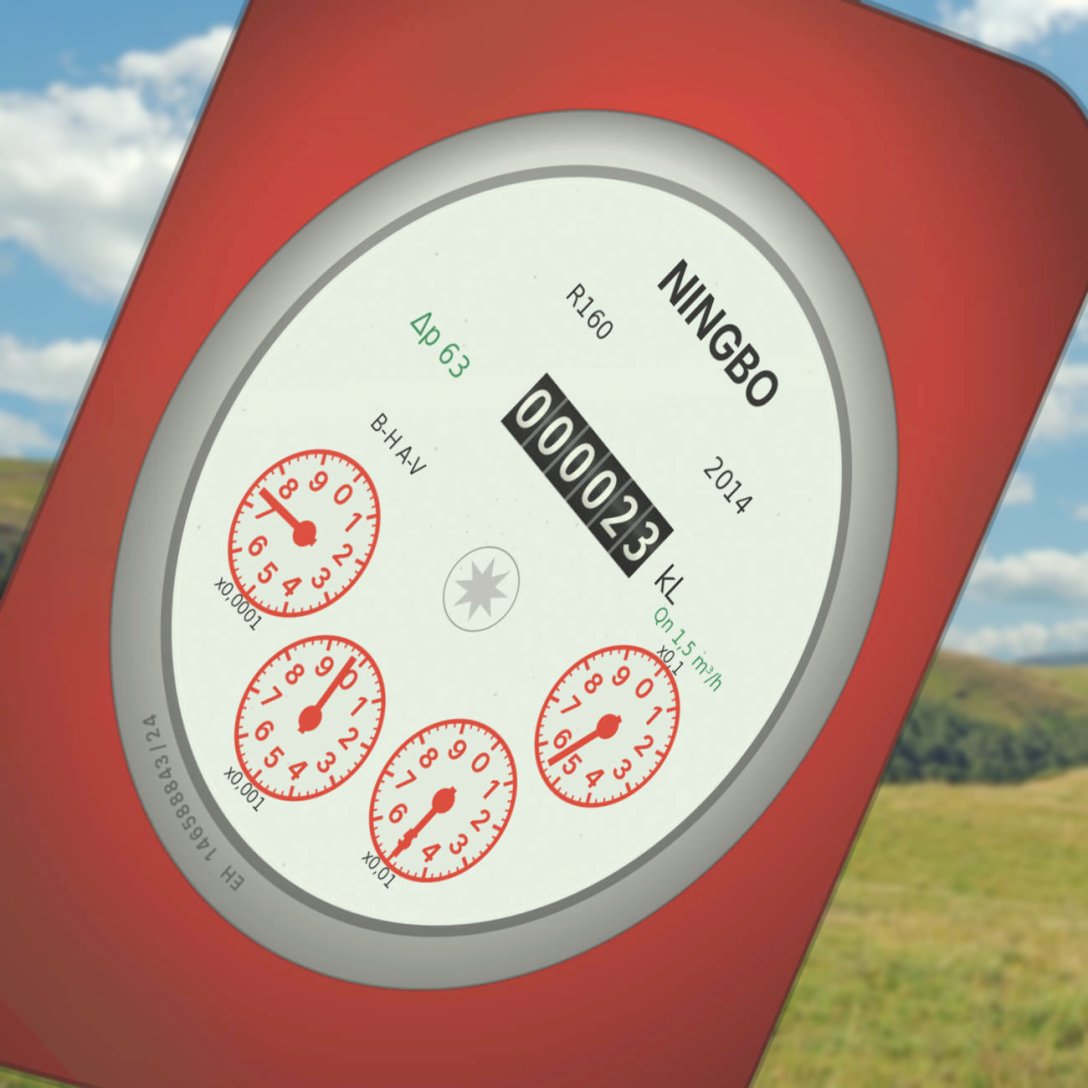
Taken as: kL 23.5497
